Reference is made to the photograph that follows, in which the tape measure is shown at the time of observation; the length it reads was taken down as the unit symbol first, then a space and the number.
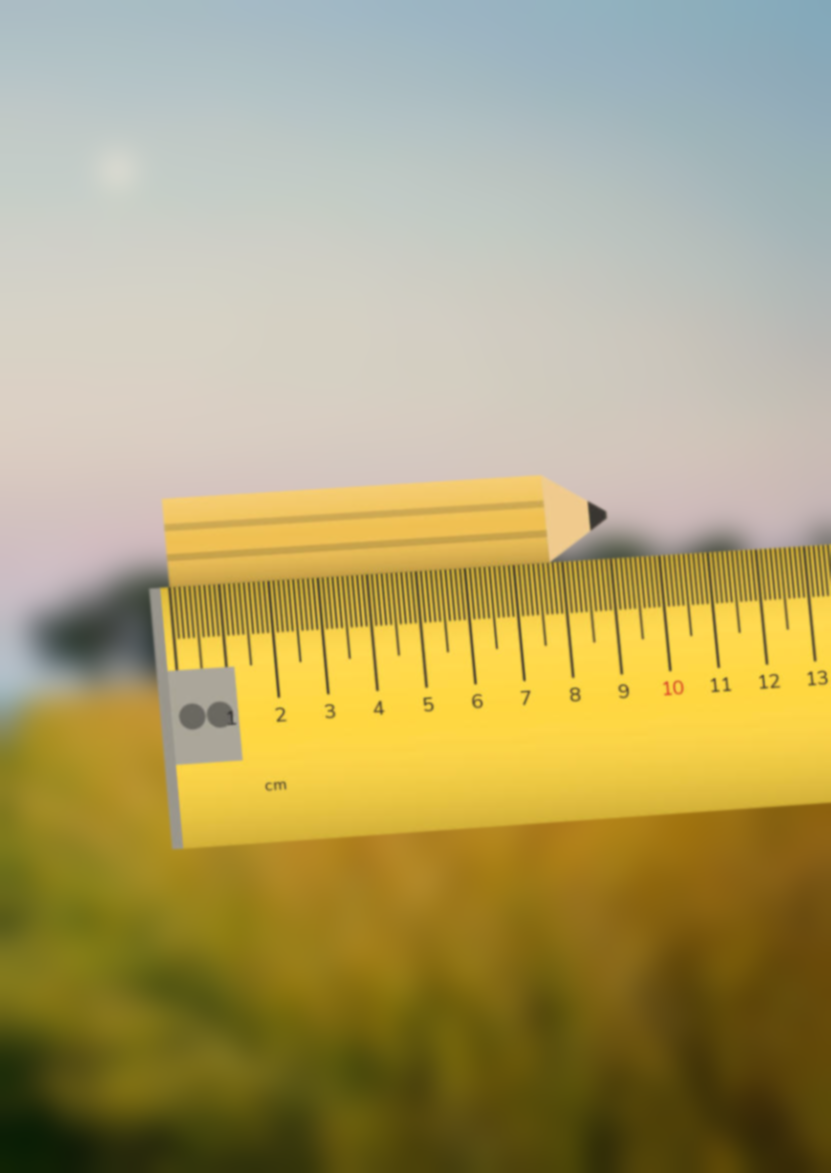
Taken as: cm 9
